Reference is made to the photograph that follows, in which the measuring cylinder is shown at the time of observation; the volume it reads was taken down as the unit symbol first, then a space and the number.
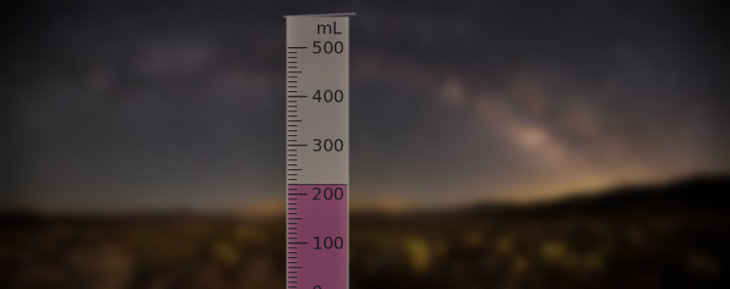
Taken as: mL 220
